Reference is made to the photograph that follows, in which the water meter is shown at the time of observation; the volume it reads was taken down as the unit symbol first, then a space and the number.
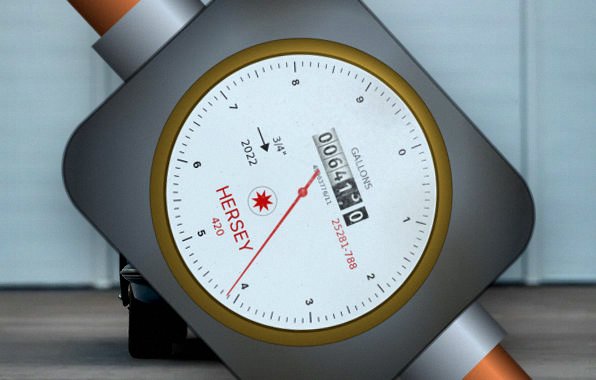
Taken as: gal 64134.1
